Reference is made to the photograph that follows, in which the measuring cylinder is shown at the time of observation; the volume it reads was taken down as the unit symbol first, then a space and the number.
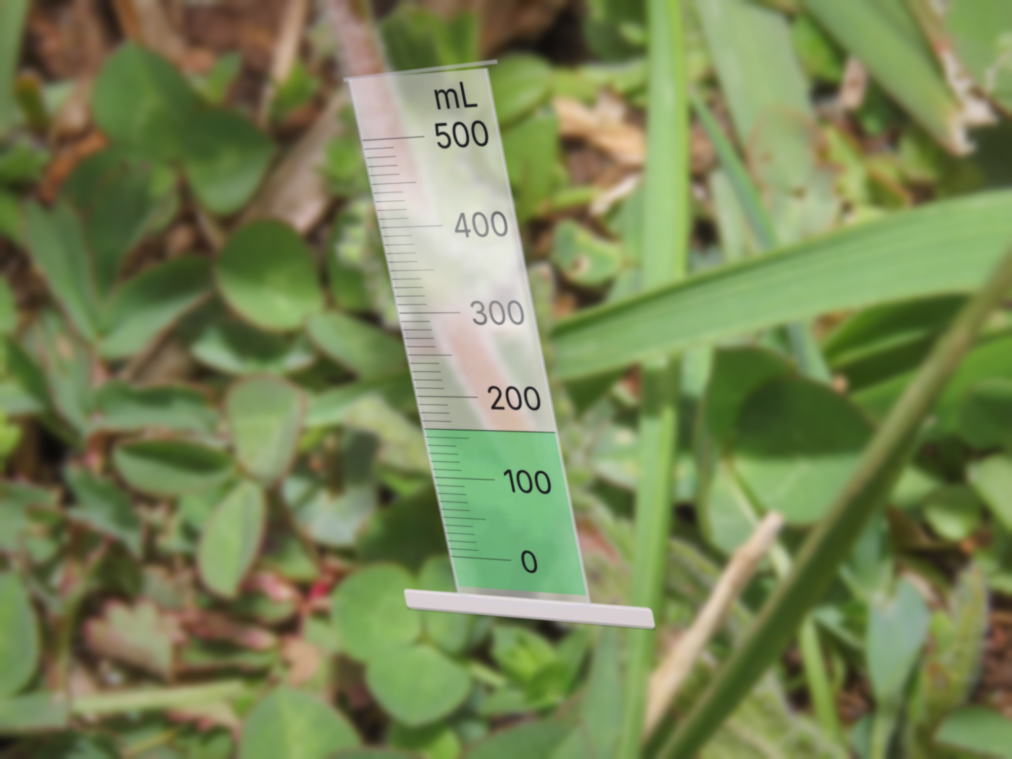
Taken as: mL 160
